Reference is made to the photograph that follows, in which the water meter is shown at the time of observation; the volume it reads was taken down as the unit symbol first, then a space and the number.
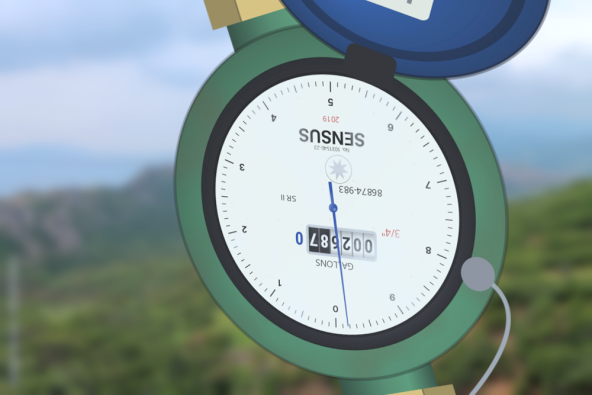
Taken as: gal 26869.8
